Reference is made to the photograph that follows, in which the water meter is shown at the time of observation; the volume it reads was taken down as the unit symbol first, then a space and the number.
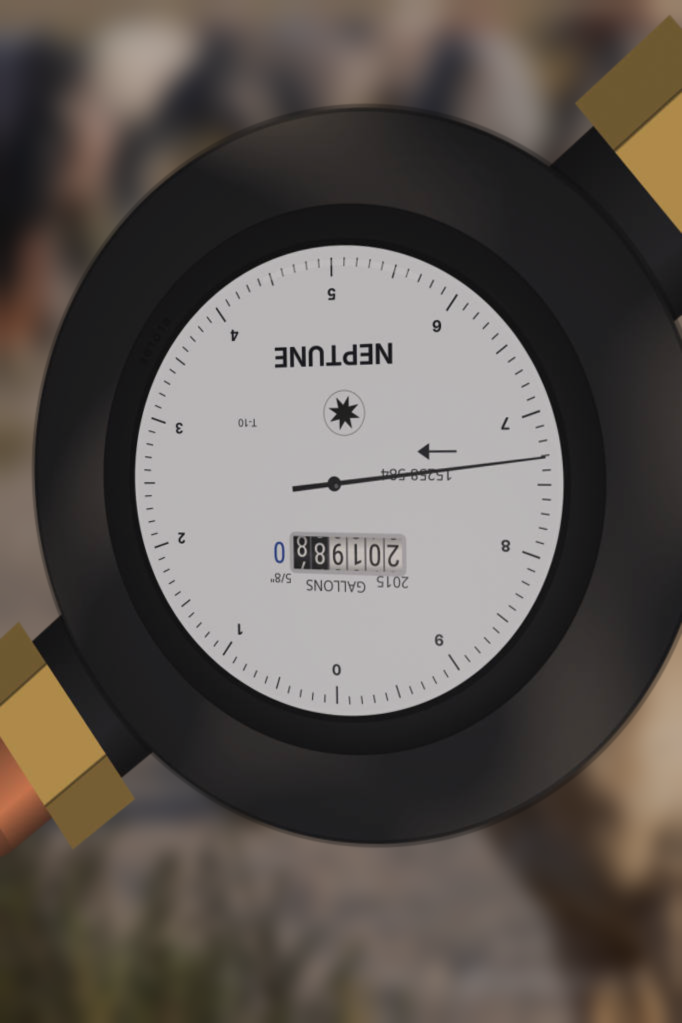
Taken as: gal 2019877.3
